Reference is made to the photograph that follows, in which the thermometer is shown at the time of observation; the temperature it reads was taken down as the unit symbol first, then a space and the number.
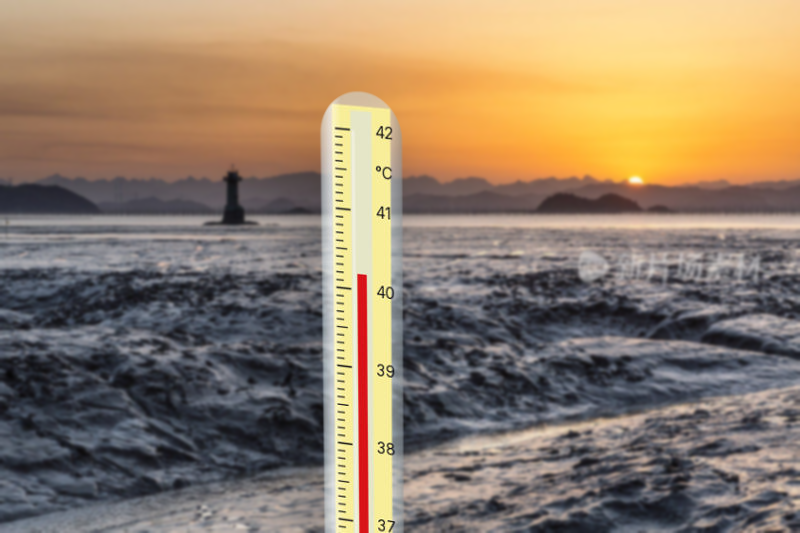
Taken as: °C 40.2
